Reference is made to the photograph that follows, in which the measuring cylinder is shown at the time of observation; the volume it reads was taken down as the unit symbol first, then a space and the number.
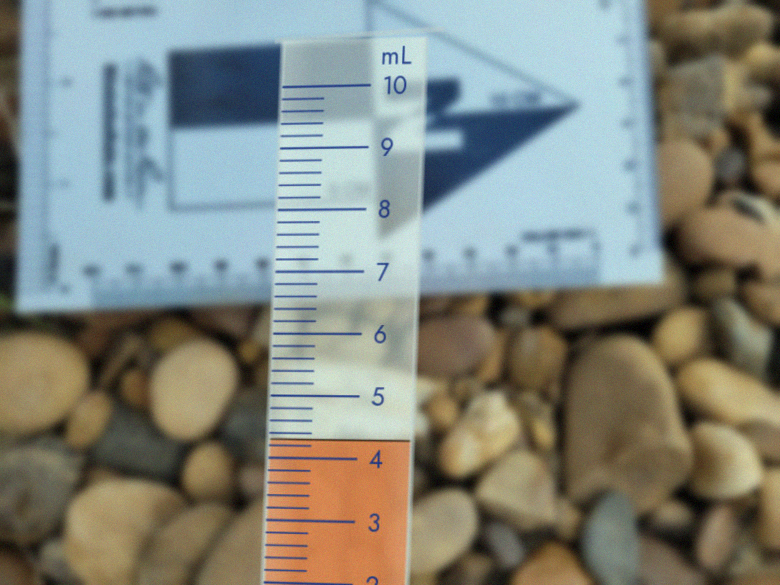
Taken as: mL 4.3
